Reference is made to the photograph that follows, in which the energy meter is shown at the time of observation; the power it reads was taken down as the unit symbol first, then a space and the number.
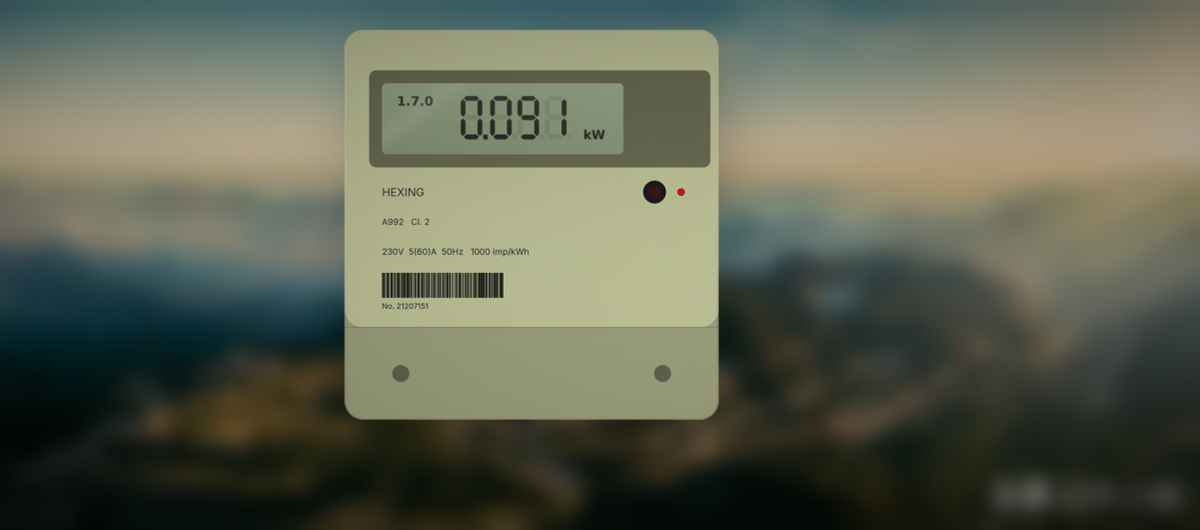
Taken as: kW 0.091
